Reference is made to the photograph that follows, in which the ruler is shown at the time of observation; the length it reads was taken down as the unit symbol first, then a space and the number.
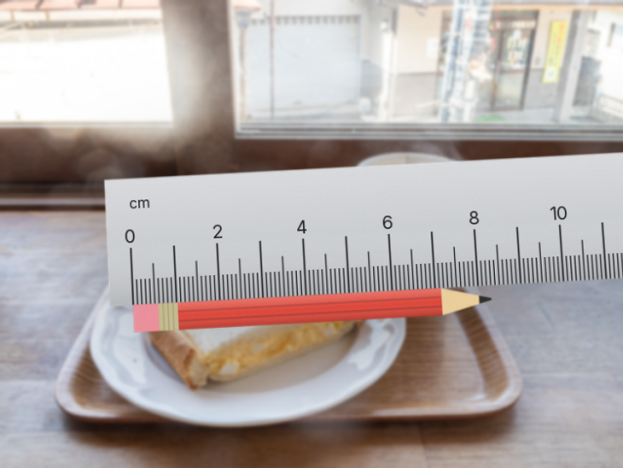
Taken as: cm 8.3
